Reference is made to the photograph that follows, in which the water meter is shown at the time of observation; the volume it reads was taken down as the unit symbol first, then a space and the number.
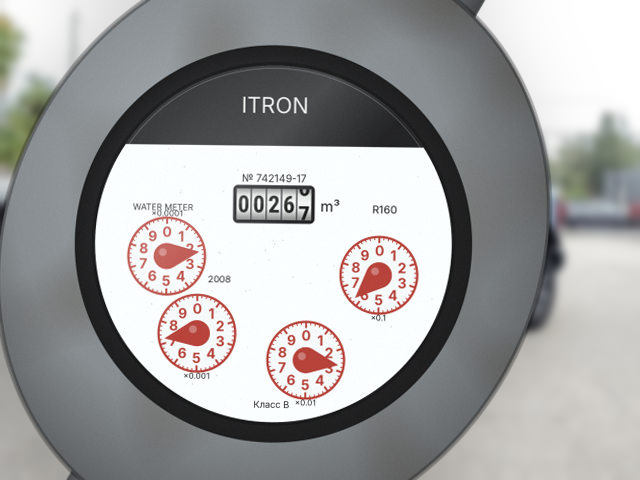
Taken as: m³ 266.6272
